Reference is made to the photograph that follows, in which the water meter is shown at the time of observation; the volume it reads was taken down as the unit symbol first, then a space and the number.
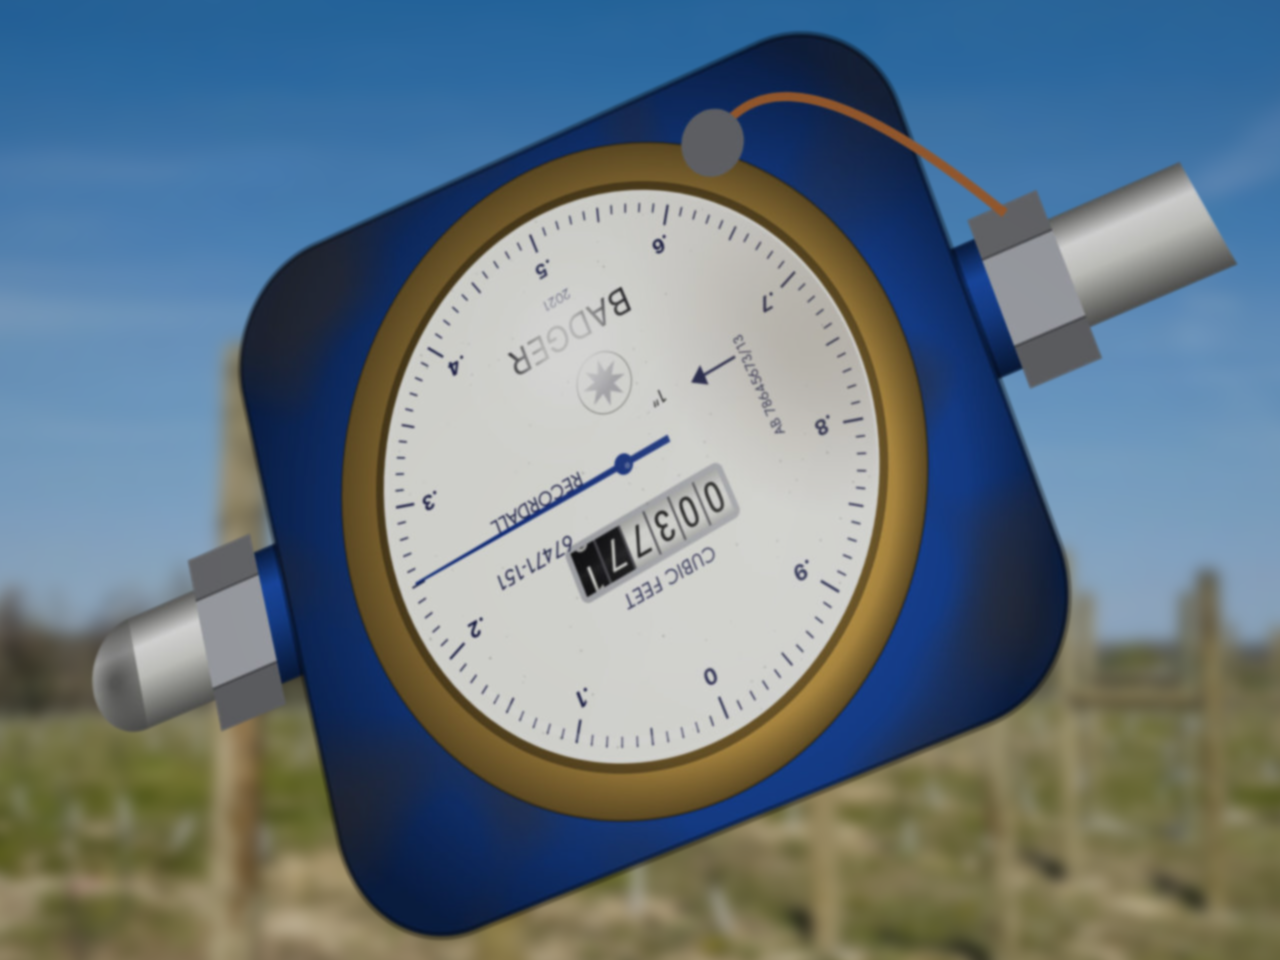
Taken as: ft³ 3771.25
